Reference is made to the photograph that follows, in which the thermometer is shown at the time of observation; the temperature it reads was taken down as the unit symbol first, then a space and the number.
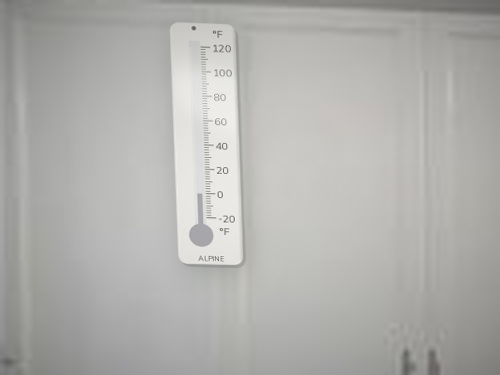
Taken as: °F 0
